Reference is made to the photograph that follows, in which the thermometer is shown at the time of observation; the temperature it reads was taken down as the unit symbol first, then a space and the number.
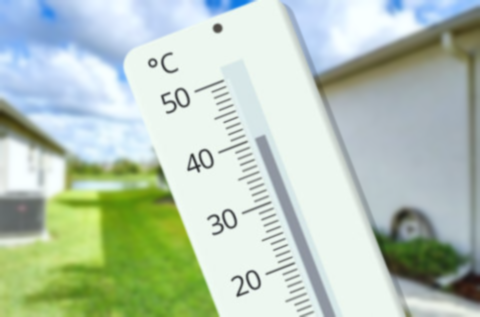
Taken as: °C 40
